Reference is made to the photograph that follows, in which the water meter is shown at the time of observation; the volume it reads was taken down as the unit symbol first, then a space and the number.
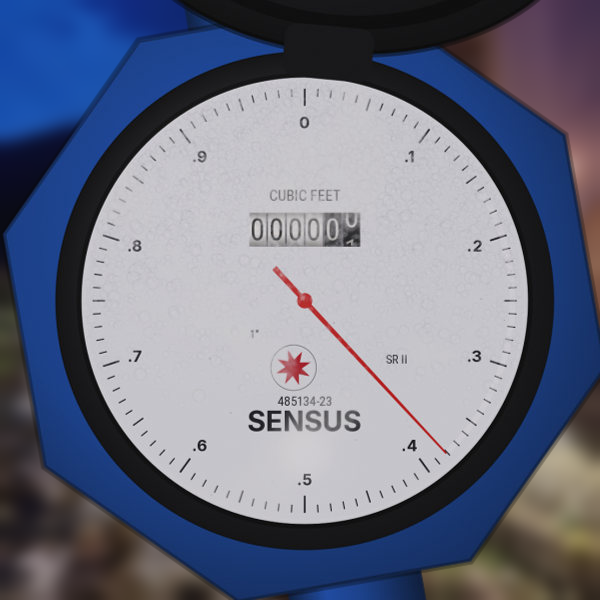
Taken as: ft³ 0.38
